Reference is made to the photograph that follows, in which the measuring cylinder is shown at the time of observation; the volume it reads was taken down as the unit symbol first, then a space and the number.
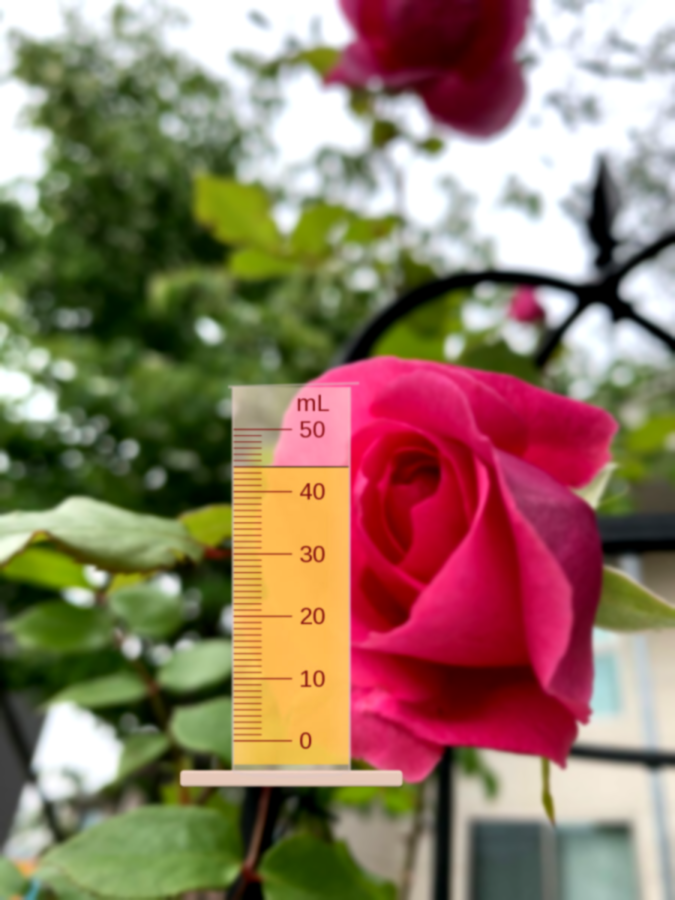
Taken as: mL 44
